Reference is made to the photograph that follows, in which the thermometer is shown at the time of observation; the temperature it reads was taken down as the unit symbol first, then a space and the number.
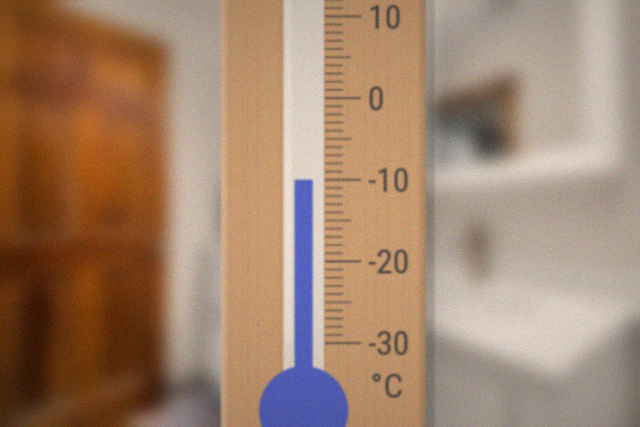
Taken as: °C -10
